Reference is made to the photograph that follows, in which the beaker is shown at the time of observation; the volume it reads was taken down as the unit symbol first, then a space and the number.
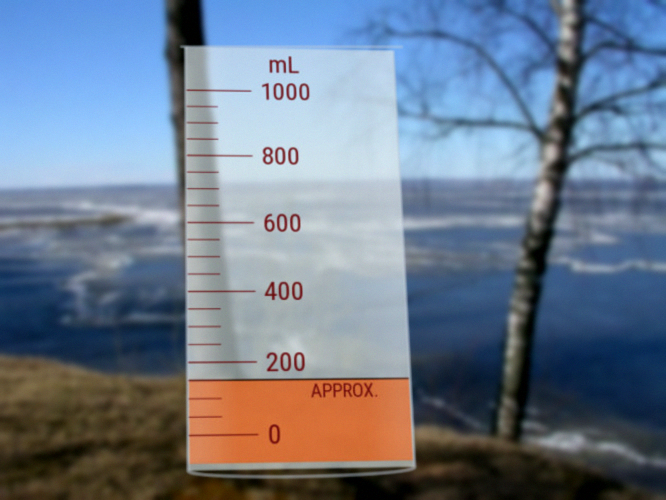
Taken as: mL 150
